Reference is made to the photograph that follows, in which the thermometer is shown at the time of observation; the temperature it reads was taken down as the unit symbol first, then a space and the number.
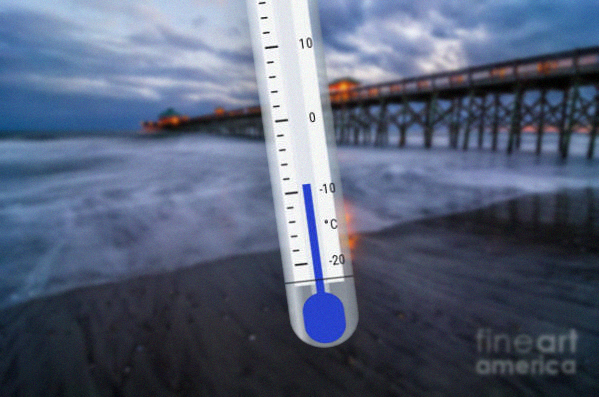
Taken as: °C -9
